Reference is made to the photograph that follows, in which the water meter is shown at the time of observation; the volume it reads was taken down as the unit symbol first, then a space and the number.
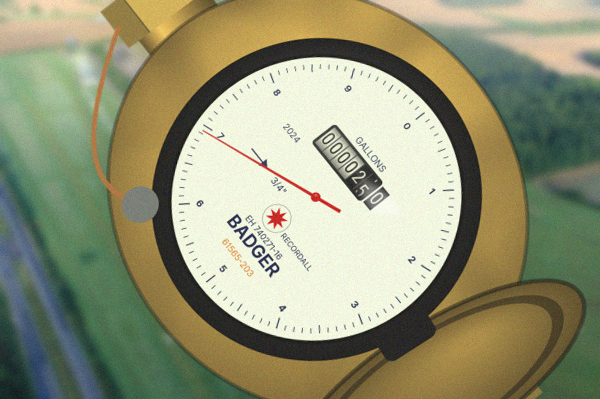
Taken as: gal 246.9
